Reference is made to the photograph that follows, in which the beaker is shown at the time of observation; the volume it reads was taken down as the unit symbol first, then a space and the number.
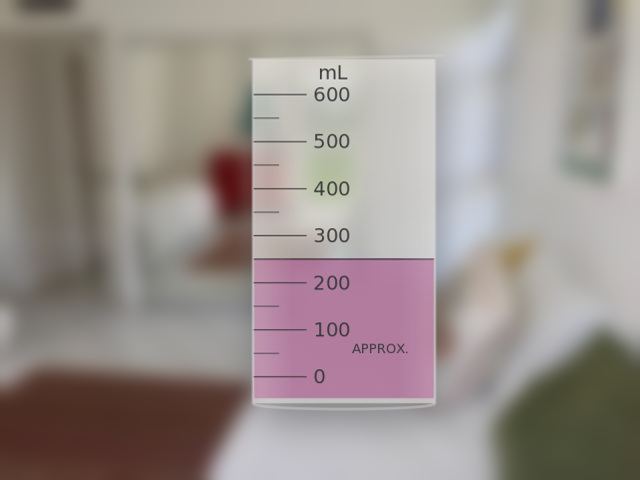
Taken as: mL 250
